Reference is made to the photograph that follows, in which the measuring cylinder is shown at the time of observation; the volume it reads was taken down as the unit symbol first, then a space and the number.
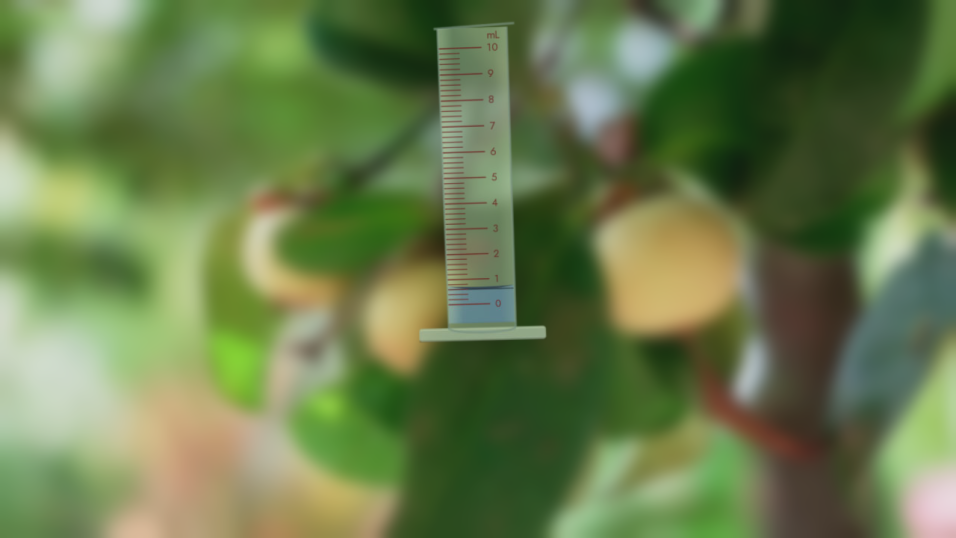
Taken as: mL 0.6
